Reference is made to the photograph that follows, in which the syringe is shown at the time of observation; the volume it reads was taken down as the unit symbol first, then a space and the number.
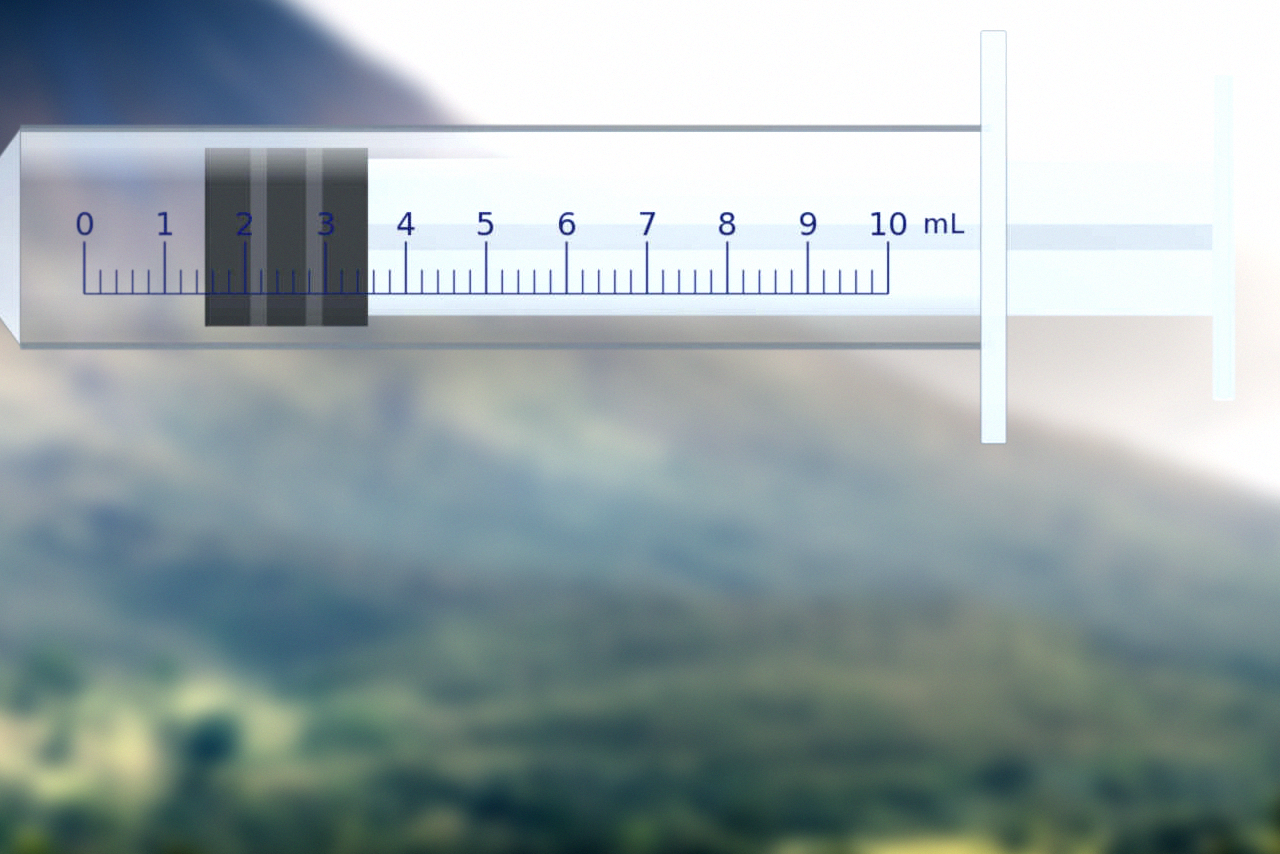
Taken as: mL 1.5
